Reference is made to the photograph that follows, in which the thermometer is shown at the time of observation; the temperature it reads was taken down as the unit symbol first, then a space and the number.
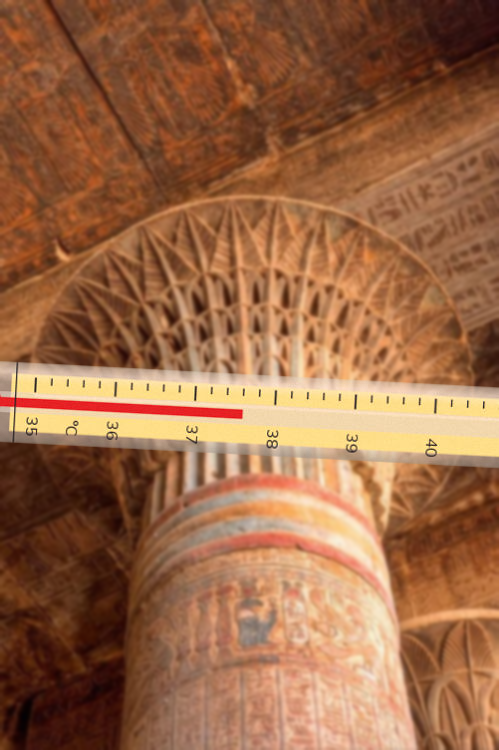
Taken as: °C 37.6
